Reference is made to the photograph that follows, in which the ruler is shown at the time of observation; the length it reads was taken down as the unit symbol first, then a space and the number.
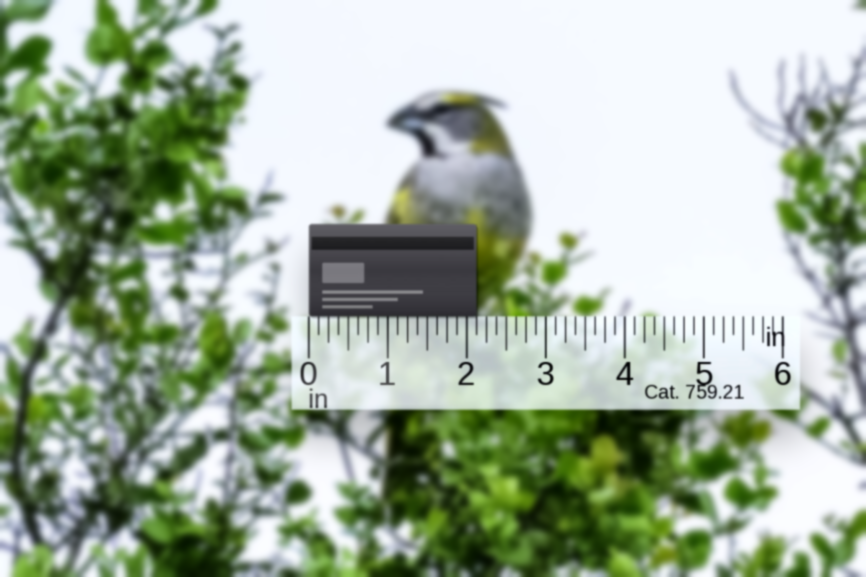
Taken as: in 2.125
